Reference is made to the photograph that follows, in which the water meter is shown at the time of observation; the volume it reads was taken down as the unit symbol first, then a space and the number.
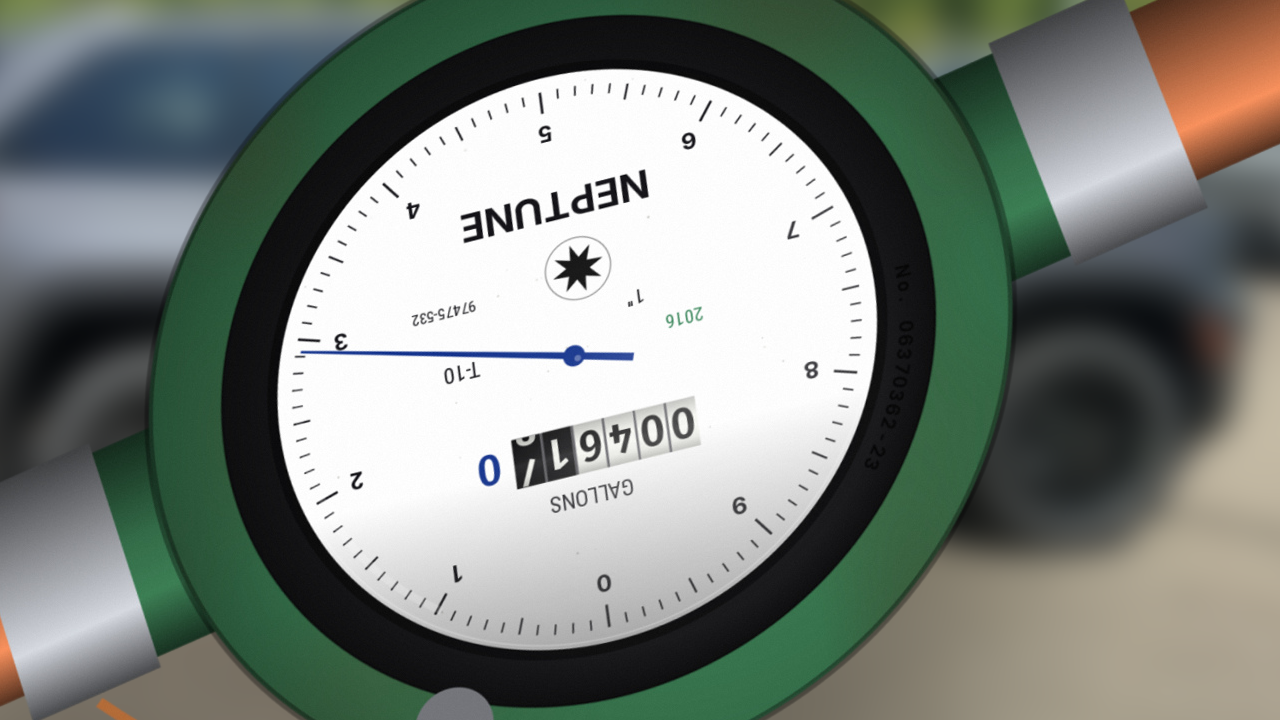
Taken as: gal 46172.9
